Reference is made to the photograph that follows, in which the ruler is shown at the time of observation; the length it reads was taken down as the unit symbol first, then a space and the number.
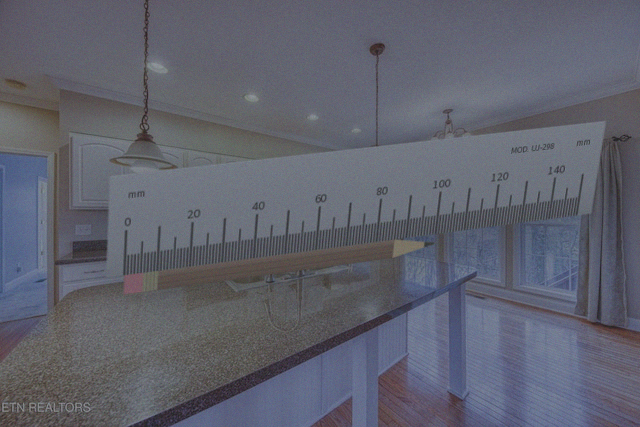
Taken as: mm 100
